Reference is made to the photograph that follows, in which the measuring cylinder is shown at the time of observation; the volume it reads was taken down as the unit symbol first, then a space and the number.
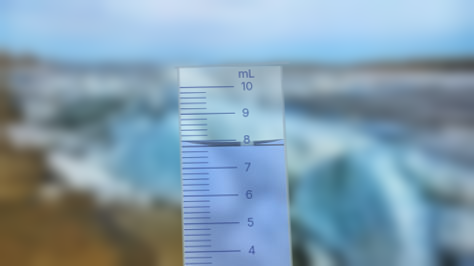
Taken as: mL 7.8
